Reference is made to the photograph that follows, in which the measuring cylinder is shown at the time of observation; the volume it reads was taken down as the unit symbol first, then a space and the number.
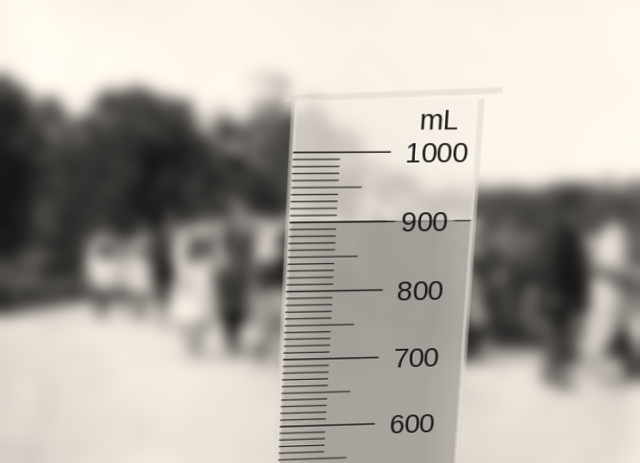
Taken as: mL 900
